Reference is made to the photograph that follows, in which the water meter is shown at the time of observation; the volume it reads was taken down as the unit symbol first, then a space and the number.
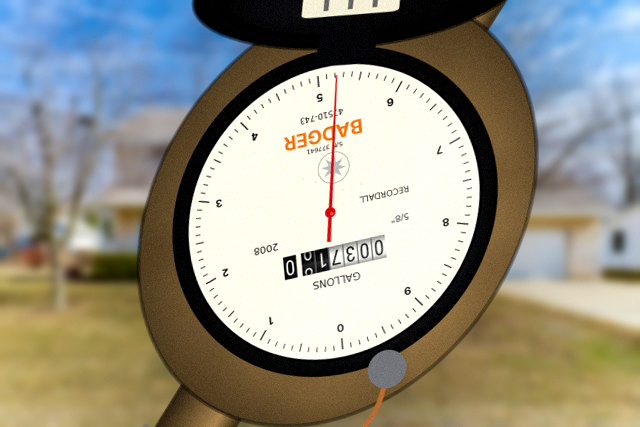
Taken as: gal 37185.2
